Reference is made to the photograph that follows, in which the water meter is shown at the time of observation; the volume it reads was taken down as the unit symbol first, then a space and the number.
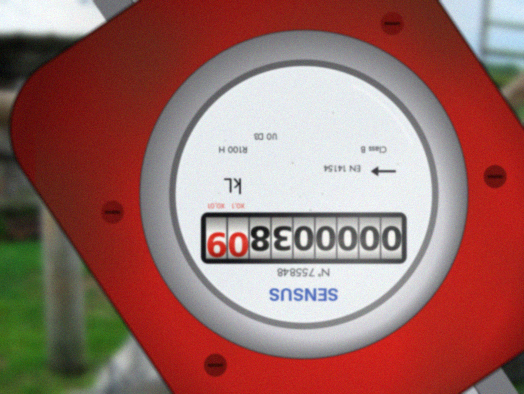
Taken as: kL 38.09
